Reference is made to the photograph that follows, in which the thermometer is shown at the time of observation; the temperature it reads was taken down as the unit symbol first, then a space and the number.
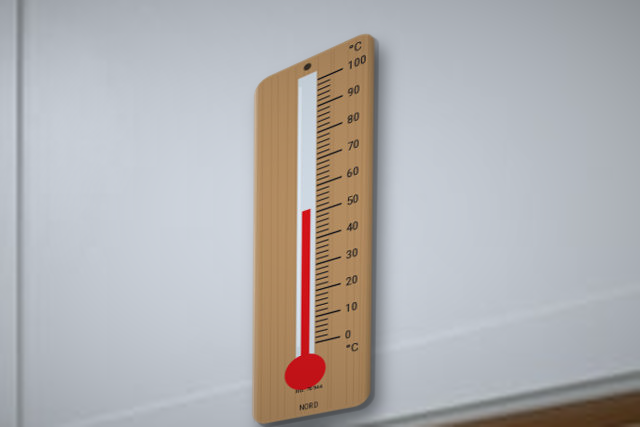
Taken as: °C 52
